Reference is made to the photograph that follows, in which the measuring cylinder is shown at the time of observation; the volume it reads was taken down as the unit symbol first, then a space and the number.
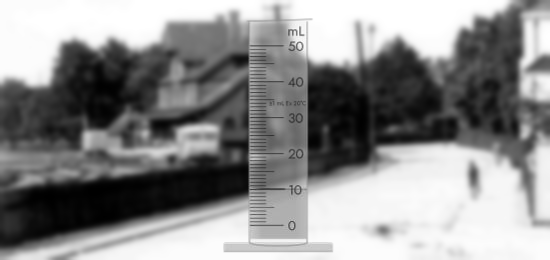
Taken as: mL 10
